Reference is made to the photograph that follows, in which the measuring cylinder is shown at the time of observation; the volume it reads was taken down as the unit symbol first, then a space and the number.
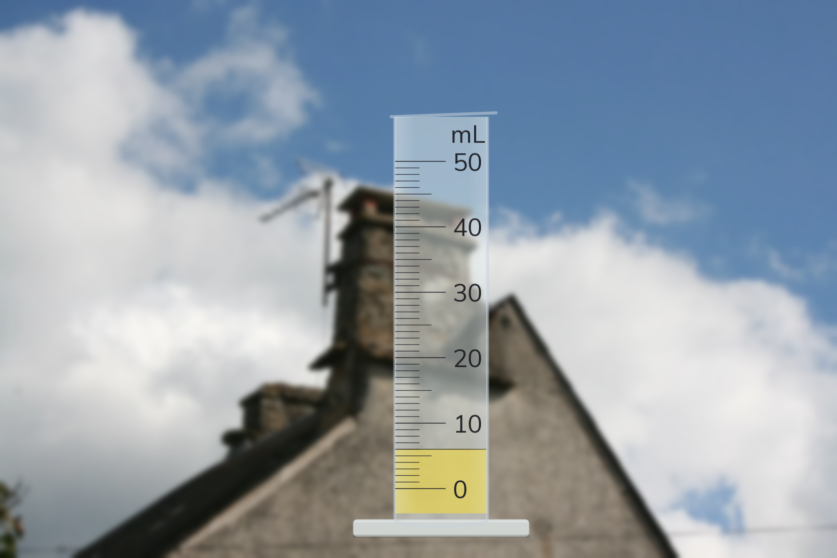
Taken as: mL 6
